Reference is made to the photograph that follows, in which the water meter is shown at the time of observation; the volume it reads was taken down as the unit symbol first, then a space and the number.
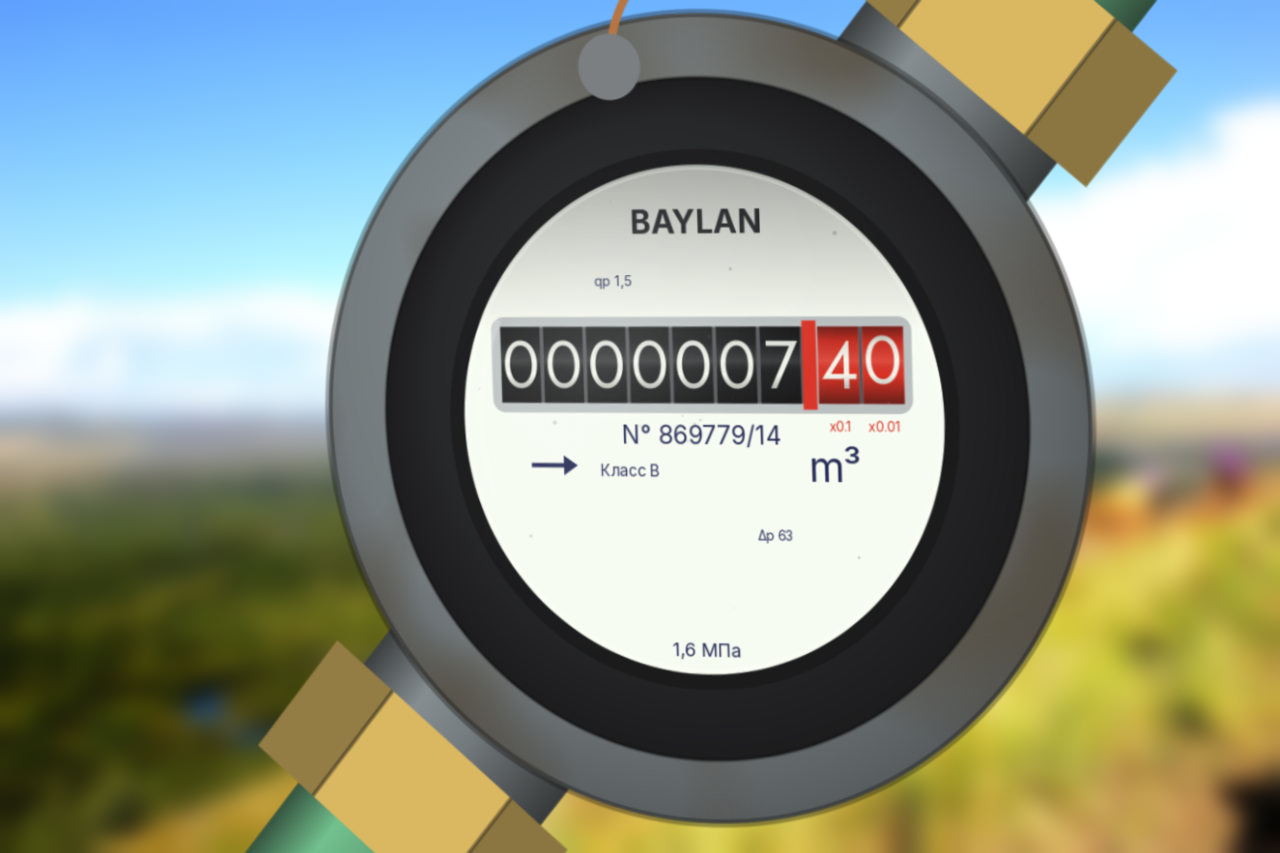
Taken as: m³ 7.40
